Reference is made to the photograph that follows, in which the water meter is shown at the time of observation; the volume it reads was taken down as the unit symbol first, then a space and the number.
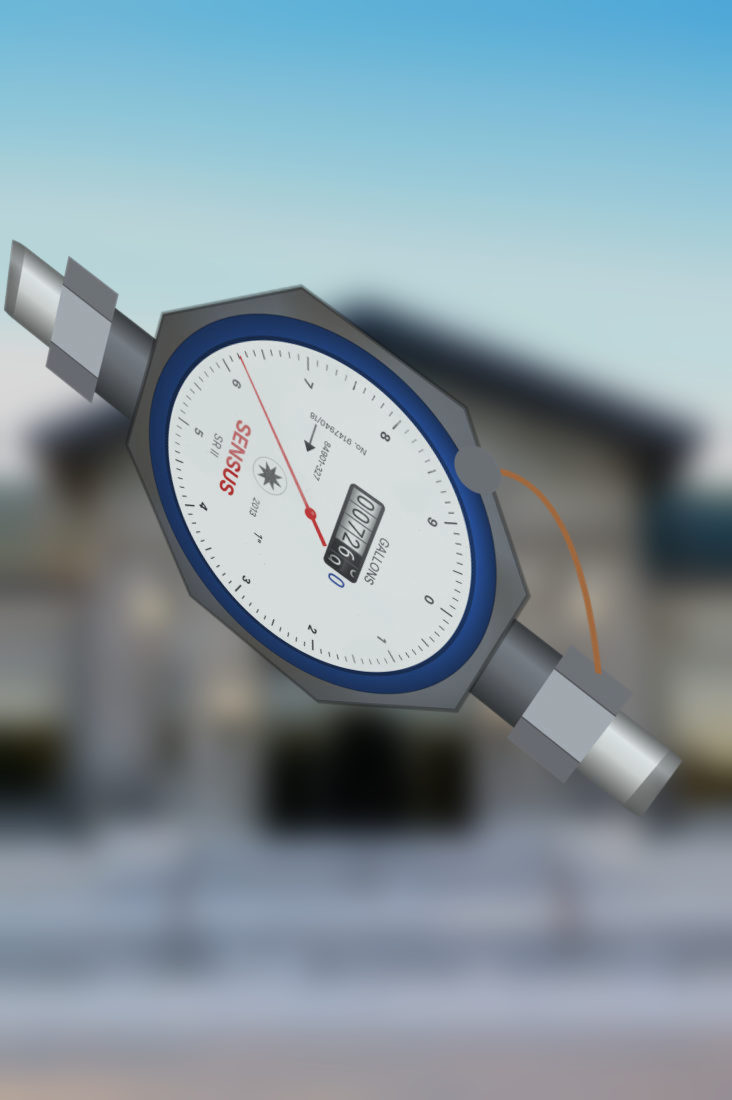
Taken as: gal 72686.2
